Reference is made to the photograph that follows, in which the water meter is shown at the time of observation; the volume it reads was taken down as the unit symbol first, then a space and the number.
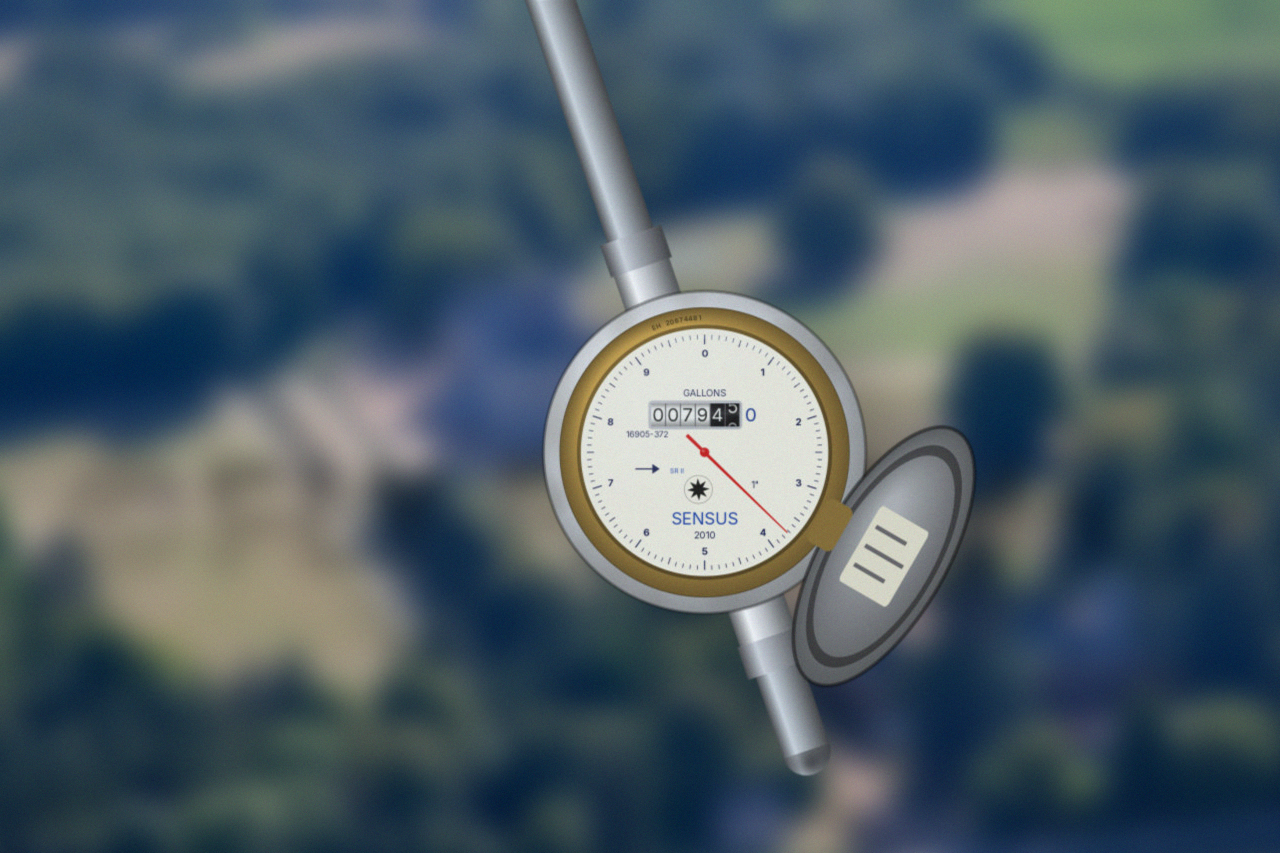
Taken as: gal 79453.7
